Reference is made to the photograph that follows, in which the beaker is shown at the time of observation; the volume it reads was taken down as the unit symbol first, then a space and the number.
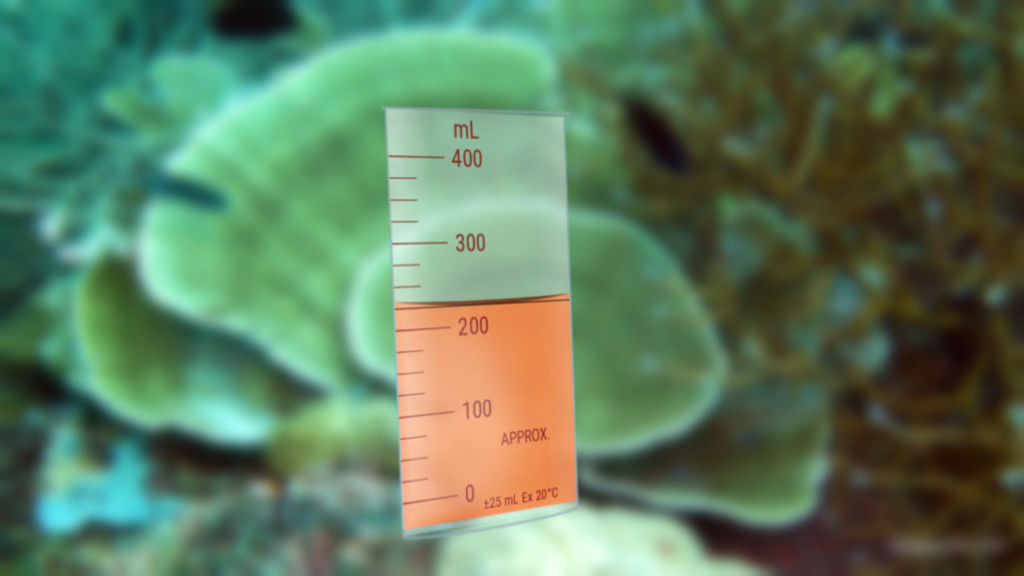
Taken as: mL 225
